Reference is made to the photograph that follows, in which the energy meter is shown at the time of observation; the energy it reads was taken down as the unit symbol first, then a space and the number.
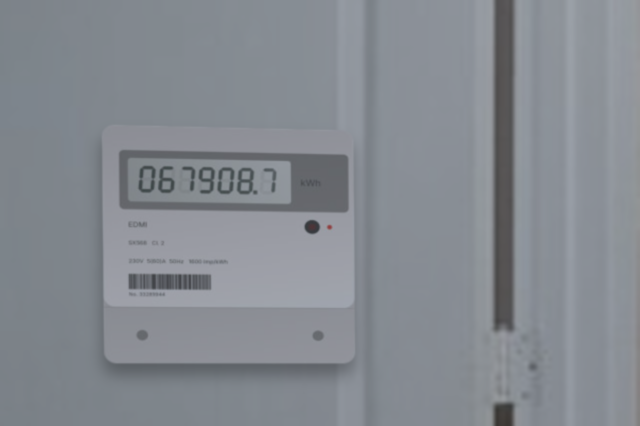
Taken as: kWh 67908.7
